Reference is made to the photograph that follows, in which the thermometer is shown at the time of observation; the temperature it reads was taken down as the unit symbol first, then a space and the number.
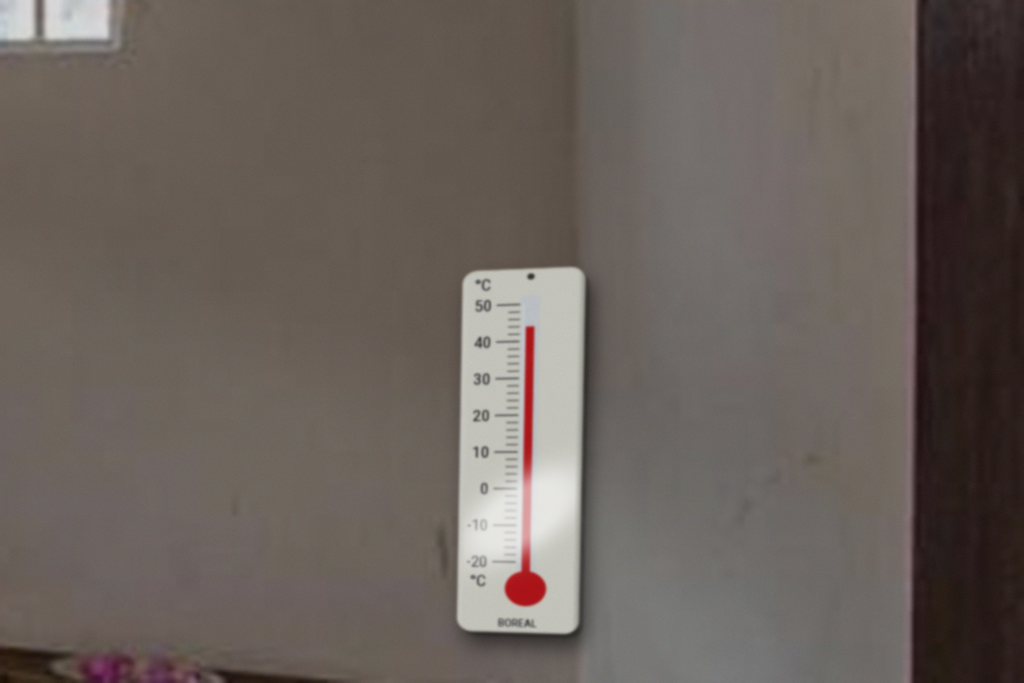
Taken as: °C 44
